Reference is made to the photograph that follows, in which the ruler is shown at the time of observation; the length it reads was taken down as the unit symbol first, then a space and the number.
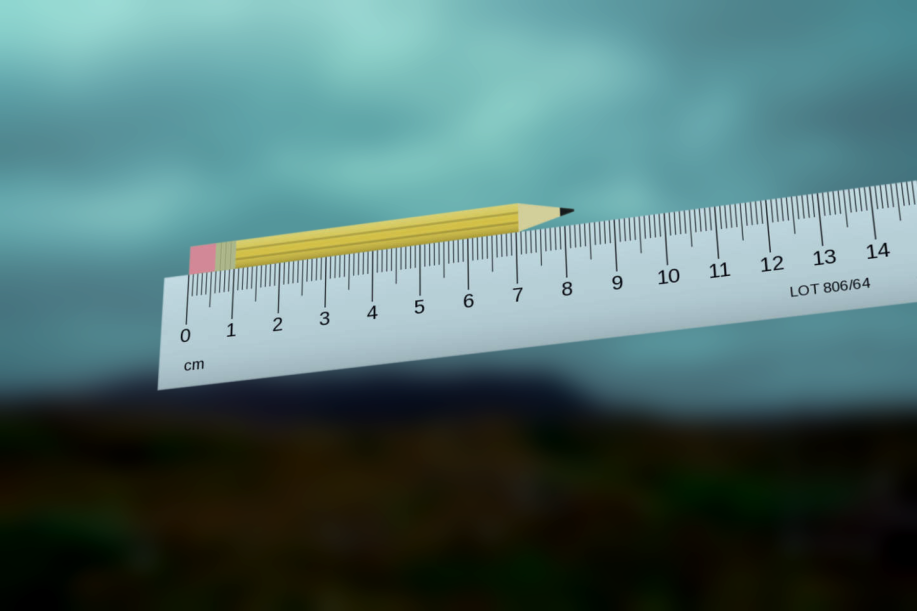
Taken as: cm 8.2
